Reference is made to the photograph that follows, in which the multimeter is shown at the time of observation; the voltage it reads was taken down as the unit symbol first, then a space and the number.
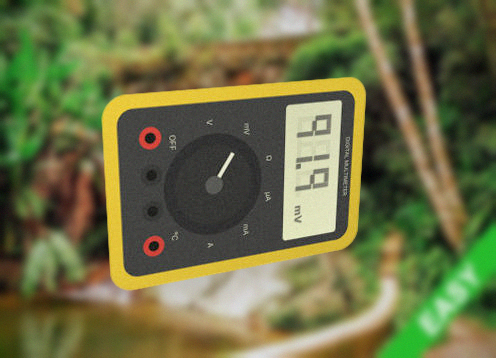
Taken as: mV 91.9
